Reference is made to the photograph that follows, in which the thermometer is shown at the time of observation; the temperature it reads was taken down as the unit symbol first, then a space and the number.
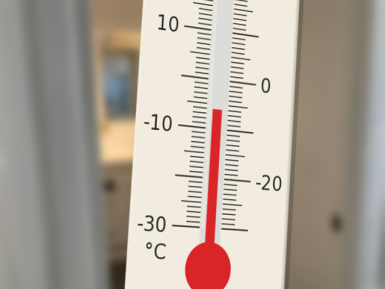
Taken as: °C -6
